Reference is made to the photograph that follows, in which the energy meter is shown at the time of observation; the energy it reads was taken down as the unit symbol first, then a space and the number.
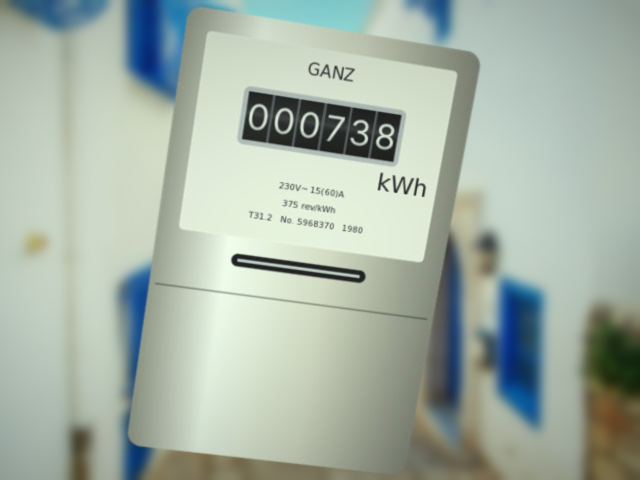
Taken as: kWh 738
